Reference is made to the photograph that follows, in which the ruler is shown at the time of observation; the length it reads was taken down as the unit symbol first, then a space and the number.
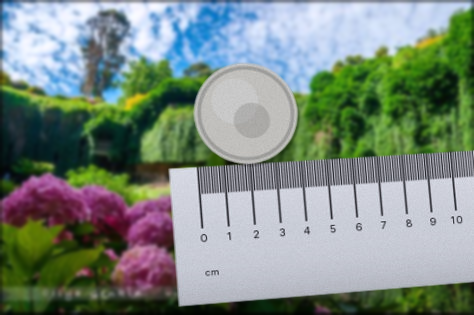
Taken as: cm 4
